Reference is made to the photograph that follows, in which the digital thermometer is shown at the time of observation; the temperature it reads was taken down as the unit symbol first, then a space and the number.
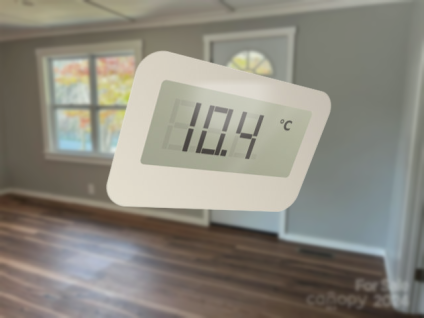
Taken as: °C 10.4
